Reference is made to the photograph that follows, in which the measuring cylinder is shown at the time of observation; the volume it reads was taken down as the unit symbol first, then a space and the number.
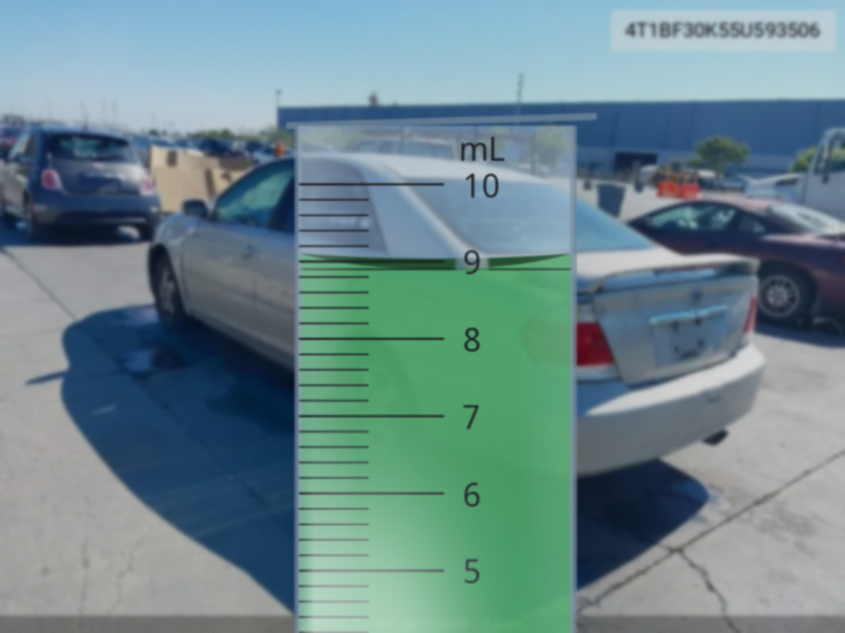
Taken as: mL 8.9
